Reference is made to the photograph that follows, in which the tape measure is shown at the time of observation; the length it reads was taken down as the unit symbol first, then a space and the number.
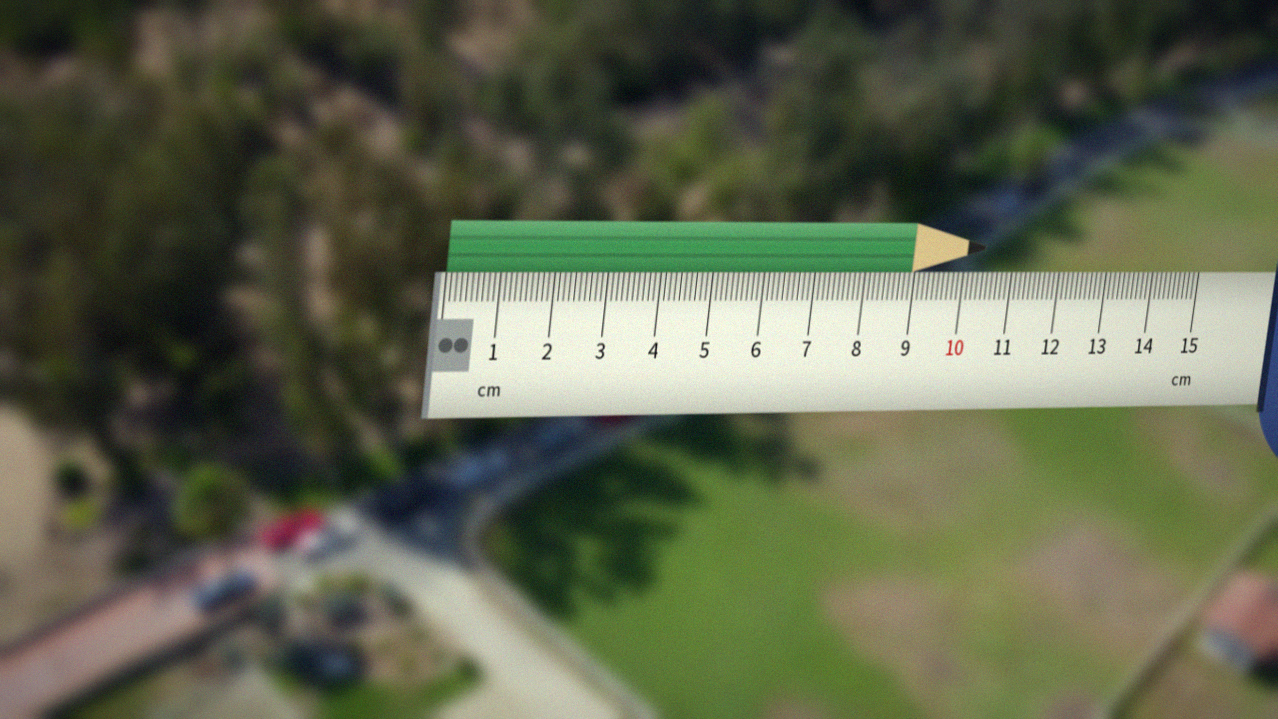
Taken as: cm 10.4
